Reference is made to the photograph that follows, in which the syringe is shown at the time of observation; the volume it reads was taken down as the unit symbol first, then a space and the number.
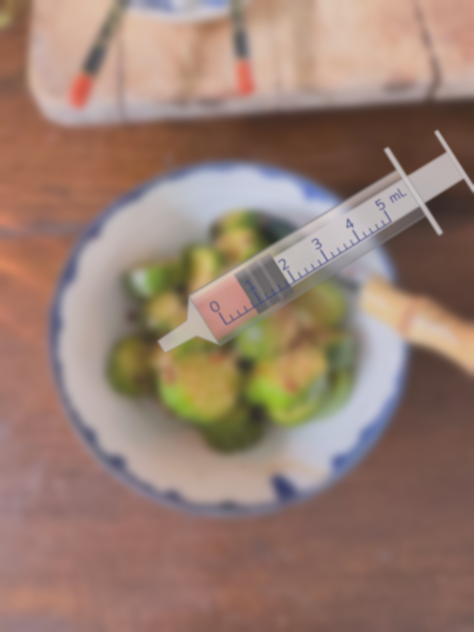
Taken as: mL 0.8
